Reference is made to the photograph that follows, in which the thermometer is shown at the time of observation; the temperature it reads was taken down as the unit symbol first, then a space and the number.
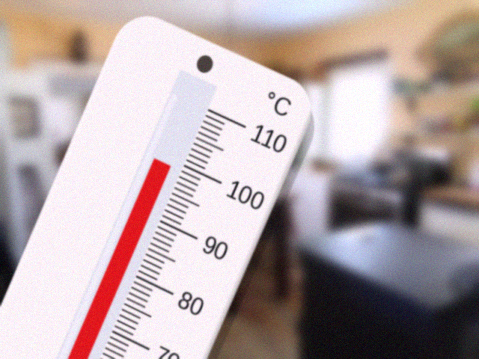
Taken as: °C 99
